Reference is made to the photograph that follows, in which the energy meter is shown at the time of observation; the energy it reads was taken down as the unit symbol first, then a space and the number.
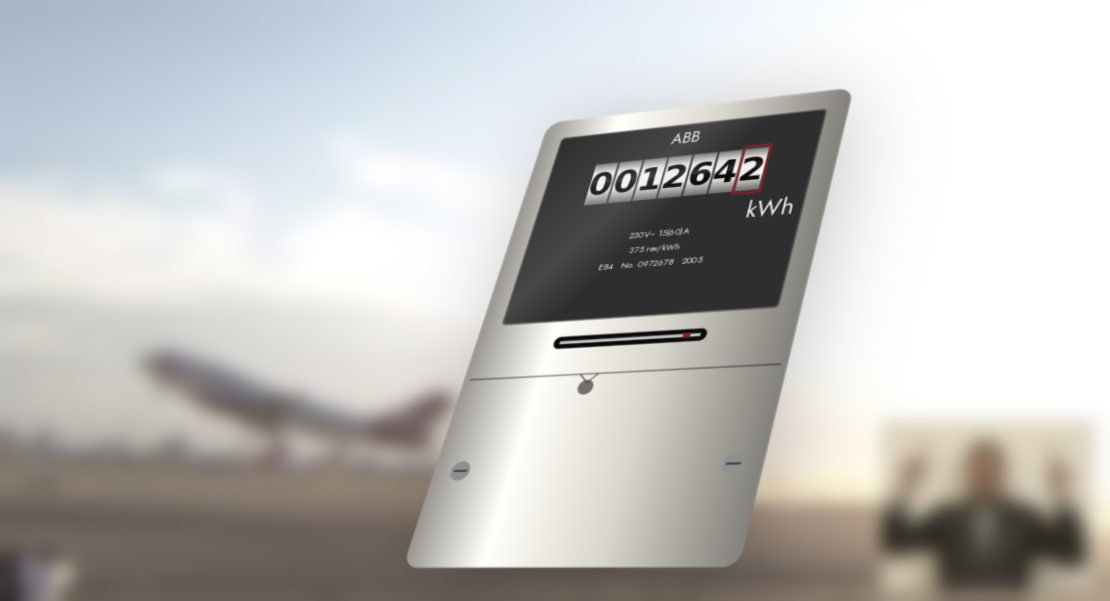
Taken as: kWh 1264.2
